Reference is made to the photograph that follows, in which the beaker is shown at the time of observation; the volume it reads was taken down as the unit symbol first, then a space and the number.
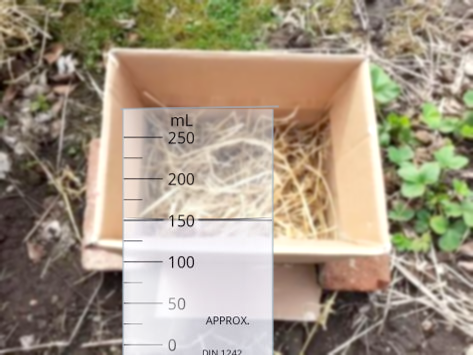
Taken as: mL 150
